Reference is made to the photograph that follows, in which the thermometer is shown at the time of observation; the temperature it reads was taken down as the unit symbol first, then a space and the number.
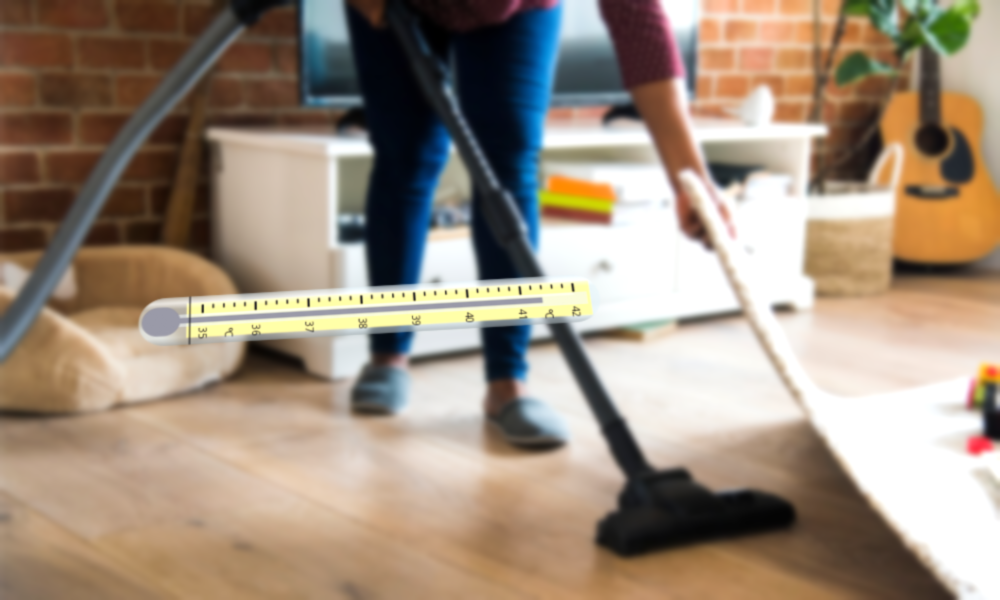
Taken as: °C 41.4
